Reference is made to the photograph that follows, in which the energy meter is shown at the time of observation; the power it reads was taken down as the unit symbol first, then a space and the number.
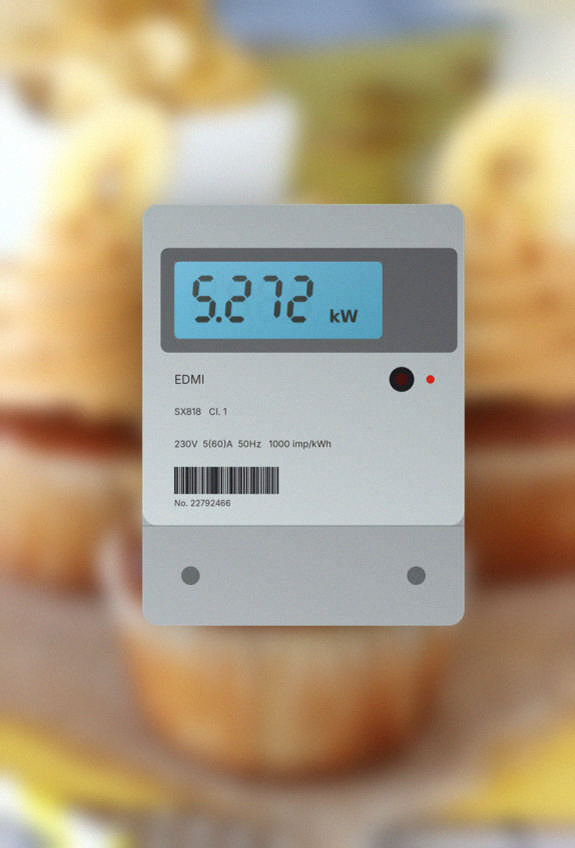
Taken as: kW 5.272
